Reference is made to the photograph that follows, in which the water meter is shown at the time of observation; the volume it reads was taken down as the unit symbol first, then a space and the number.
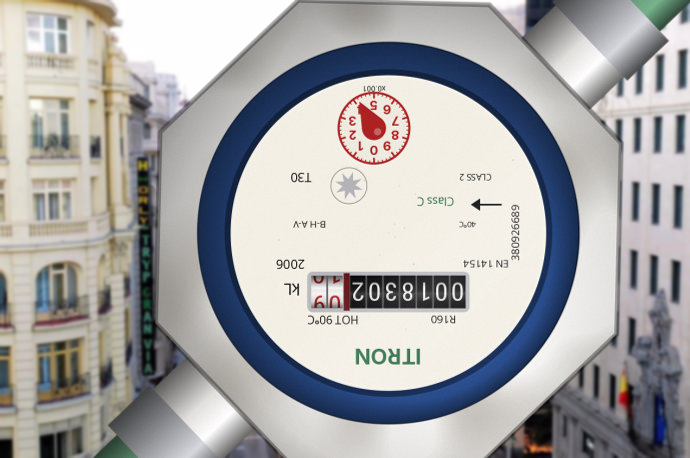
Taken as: kL 18302.094
